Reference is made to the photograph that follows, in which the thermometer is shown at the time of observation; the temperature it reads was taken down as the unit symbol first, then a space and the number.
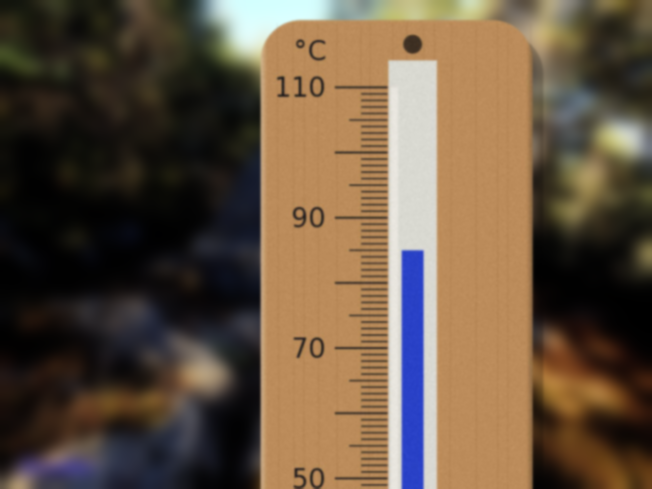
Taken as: °C 85
